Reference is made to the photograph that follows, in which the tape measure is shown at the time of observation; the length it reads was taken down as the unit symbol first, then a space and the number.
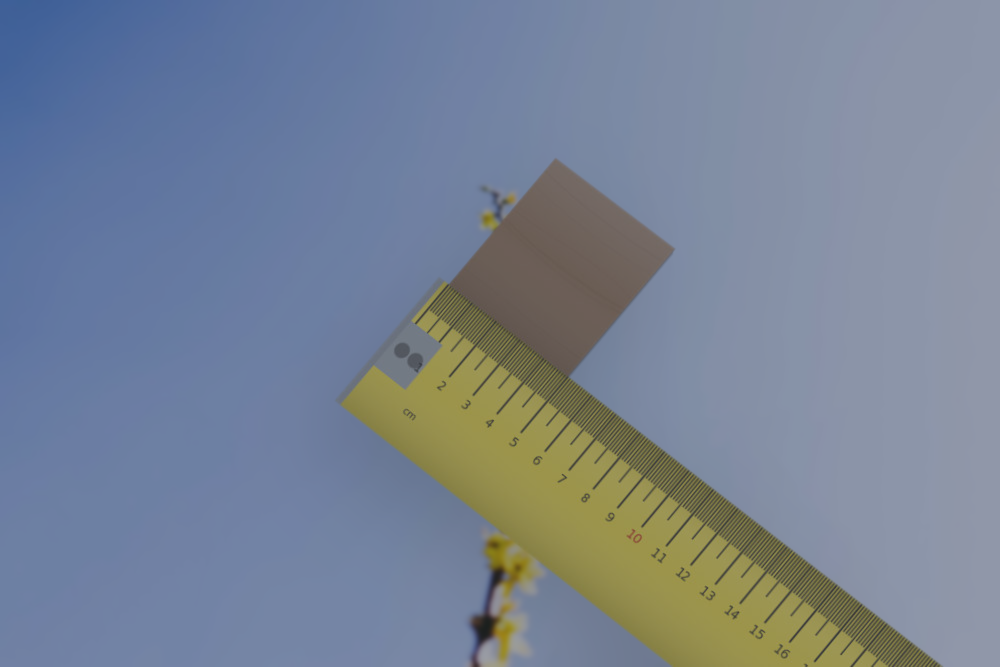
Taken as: cm 5
